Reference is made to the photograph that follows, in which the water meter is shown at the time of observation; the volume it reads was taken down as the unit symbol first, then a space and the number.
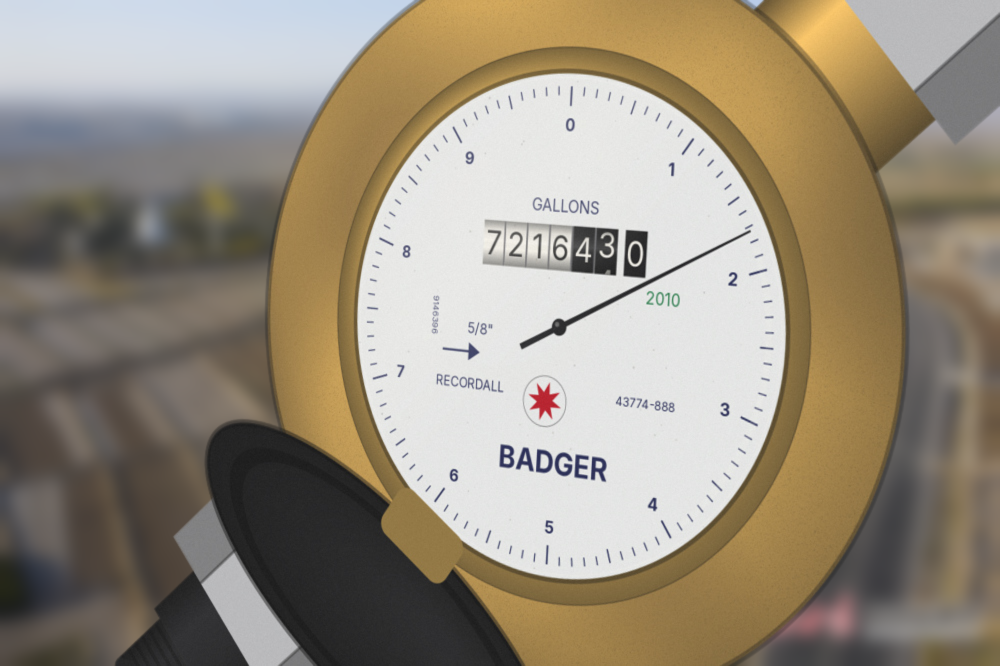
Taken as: gal 7216431.7
